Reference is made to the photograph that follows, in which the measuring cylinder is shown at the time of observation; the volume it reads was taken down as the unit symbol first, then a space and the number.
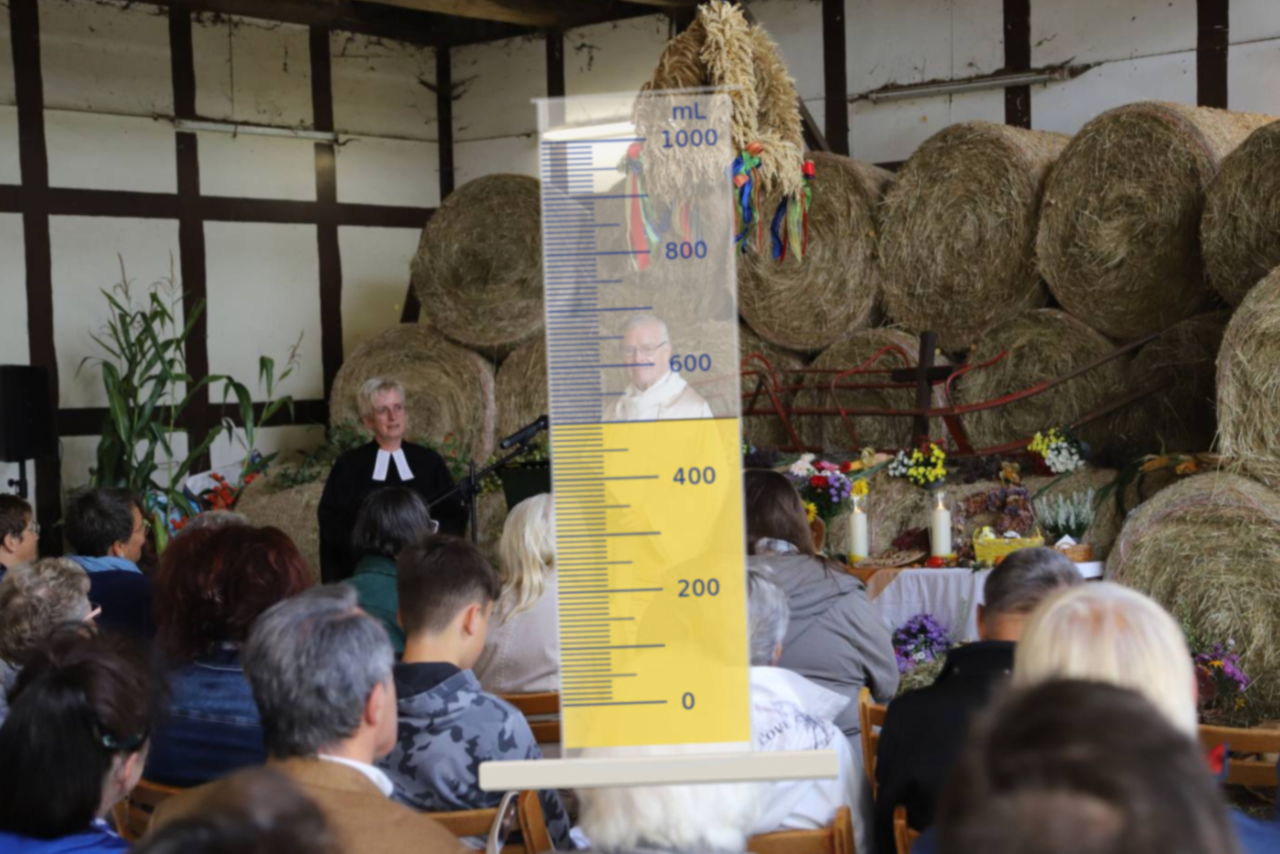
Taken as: mL 500
